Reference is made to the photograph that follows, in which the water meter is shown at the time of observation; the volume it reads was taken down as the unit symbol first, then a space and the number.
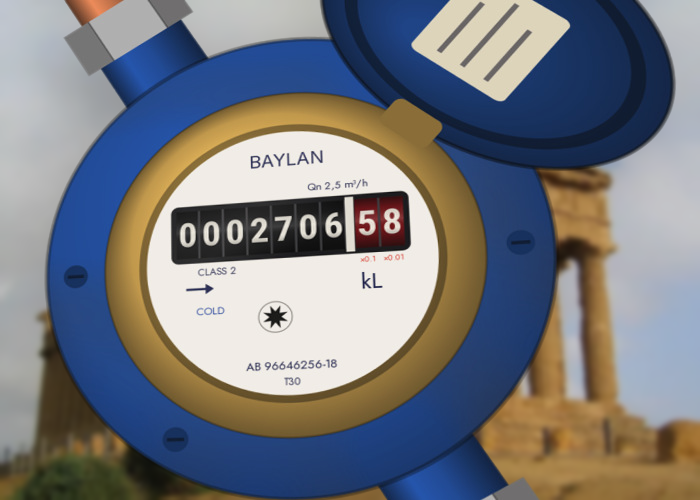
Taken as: kL 2706.58
